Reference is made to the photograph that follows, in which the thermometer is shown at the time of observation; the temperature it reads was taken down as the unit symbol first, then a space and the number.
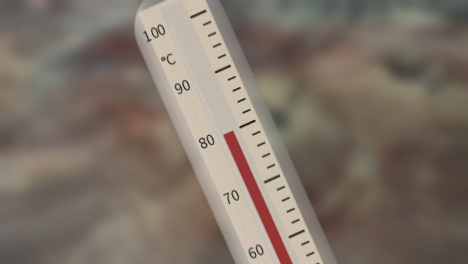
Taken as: °C 80
